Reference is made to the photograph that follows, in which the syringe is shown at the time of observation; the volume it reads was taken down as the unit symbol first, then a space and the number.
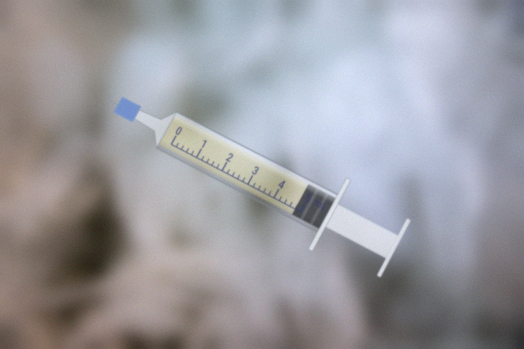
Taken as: mL 4.8
